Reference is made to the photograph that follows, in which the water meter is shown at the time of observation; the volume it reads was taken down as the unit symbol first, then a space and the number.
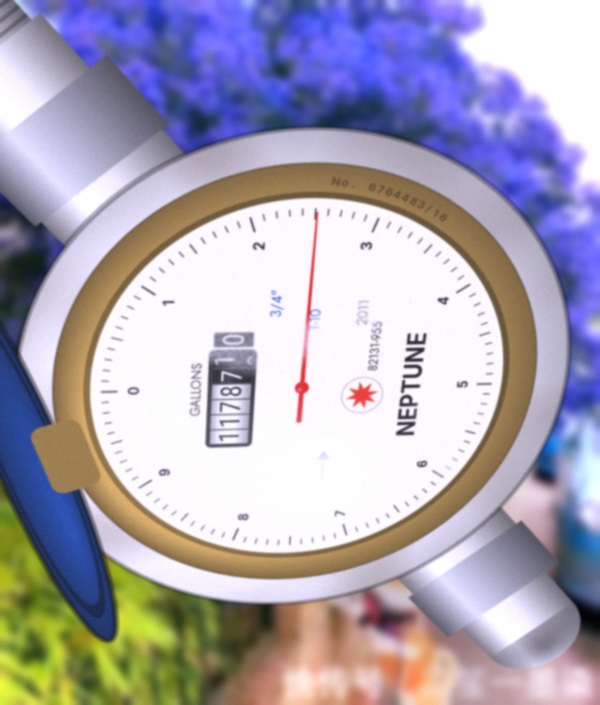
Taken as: gal 1178712.5
